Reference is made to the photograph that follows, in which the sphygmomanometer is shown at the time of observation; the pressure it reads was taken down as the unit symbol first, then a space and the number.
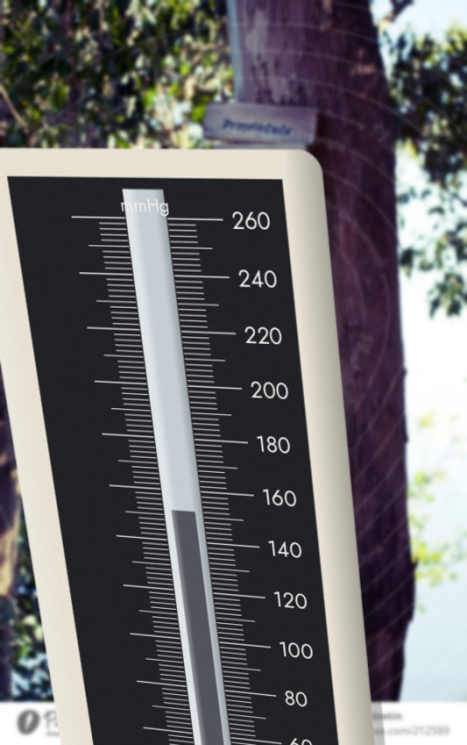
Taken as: mmHg 152
